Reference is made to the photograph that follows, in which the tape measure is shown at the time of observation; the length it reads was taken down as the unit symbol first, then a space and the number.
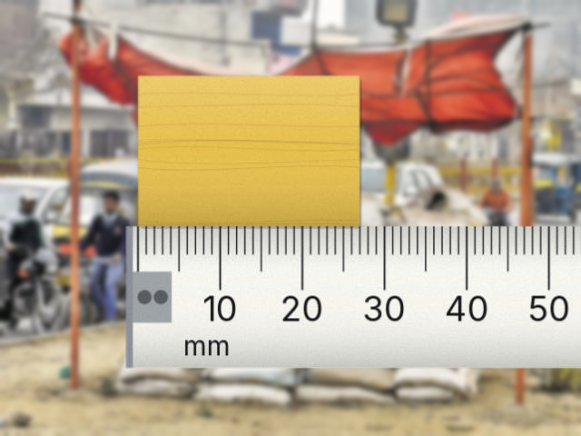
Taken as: mm 27
